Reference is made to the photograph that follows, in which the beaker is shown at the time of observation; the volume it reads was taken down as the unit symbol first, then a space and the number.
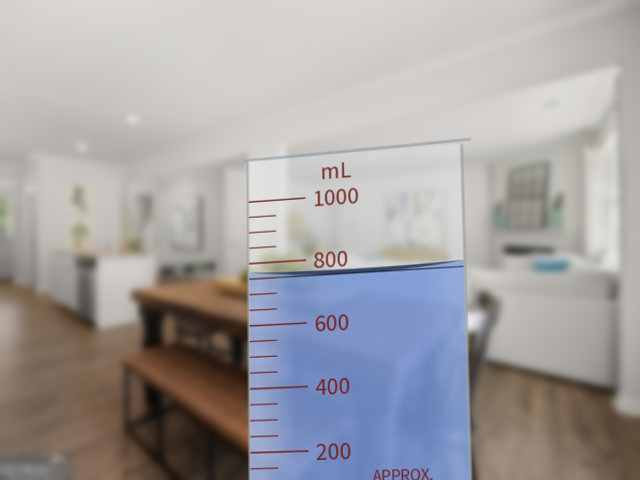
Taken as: mL 750
